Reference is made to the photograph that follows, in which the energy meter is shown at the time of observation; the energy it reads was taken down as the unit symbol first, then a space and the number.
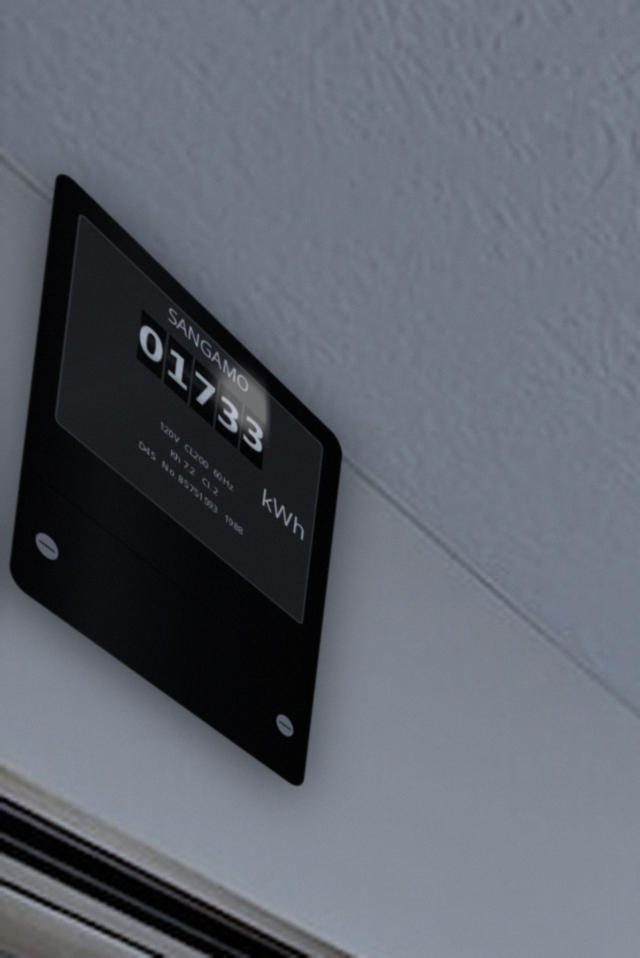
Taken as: kWh 1733
